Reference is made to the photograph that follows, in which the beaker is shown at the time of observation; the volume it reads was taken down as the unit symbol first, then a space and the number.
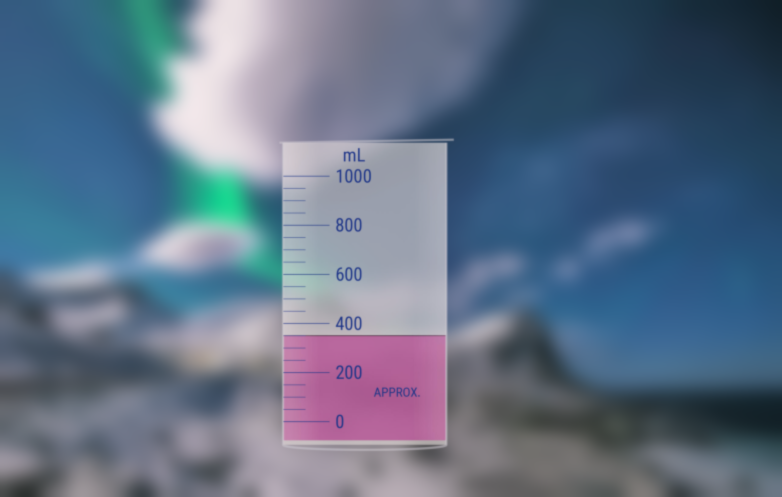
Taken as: mL 350
